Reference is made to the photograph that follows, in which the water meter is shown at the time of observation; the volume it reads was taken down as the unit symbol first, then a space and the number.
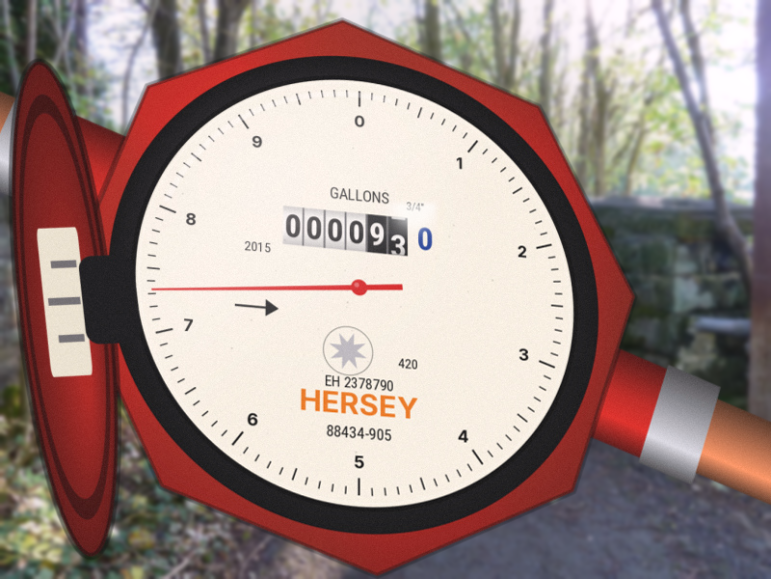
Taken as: gal 927.3
